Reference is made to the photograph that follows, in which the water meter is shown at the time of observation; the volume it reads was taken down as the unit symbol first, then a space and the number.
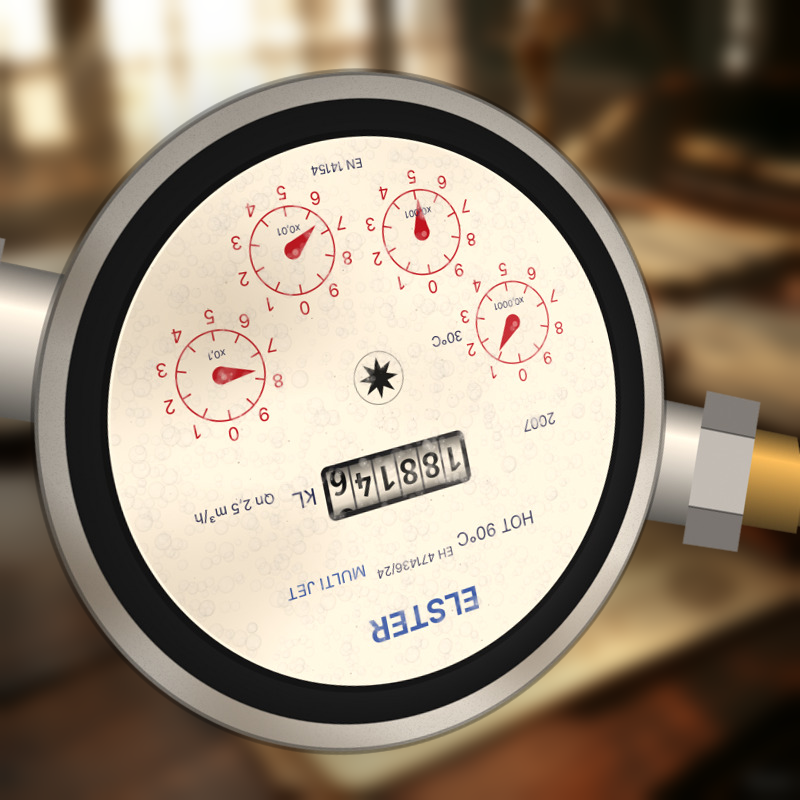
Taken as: kL 188145.7651
